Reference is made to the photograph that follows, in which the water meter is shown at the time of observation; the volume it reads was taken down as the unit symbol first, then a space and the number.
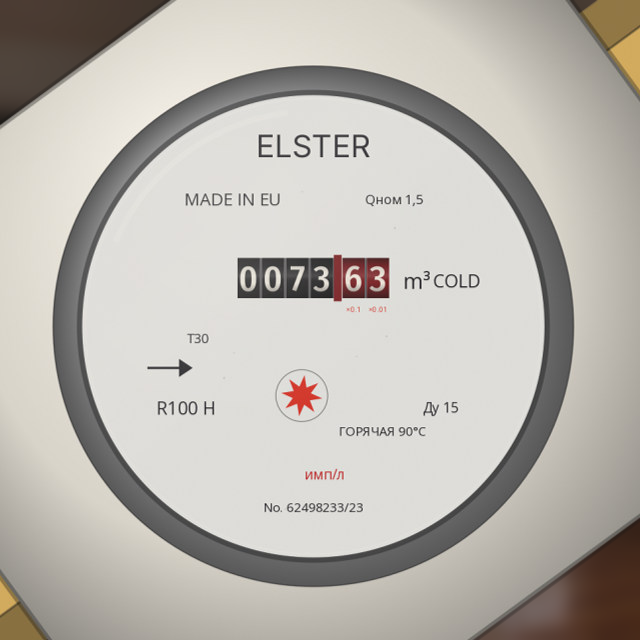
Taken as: m³ 73.63
